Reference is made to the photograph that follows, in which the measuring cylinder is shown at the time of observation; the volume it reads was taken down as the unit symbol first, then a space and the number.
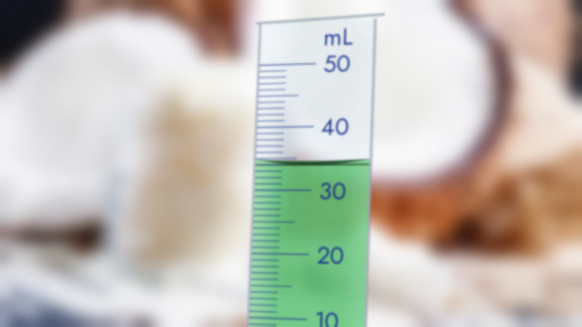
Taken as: mL 34
